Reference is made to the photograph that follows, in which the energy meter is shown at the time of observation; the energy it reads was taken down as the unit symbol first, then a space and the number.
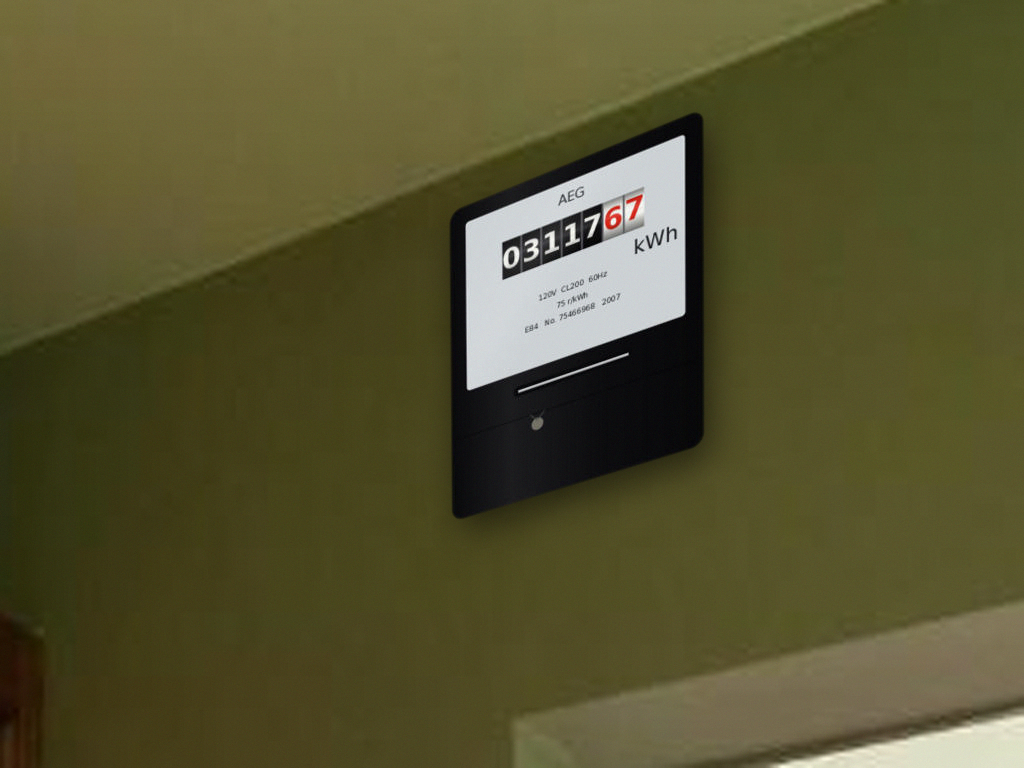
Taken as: kWh 3117.67
